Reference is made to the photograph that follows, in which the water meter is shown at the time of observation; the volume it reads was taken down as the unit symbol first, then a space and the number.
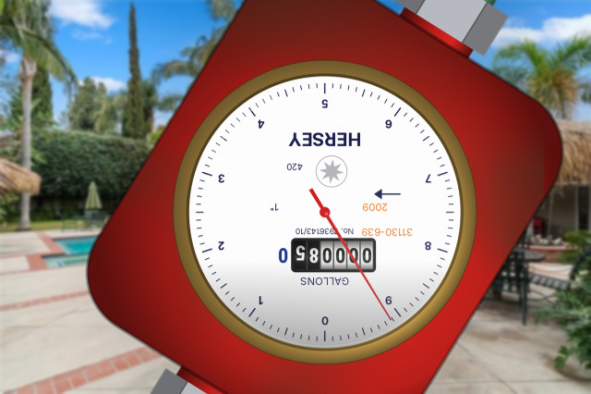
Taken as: gal 849.1
